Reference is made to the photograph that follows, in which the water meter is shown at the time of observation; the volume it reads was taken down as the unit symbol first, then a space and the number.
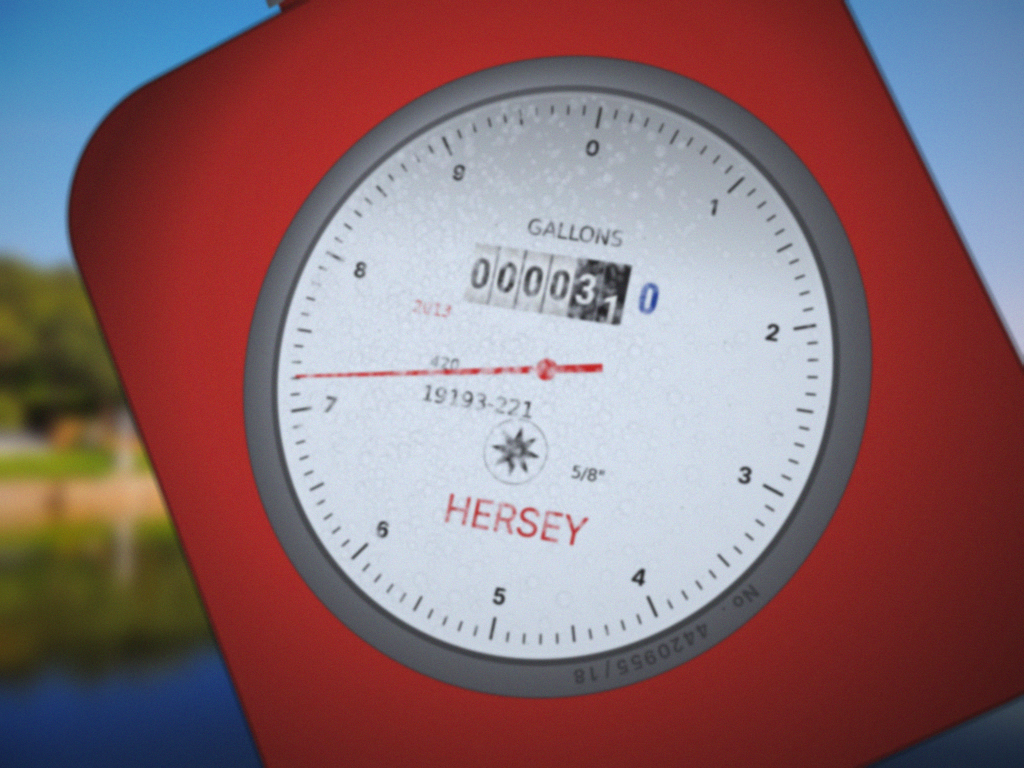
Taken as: gal 307.2
